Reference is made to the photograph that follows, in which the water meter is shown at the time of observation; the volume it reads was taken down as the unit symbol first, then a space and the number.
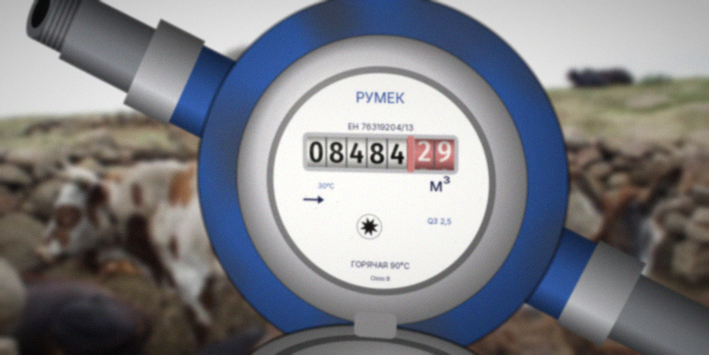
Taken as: m³ 8484.29
